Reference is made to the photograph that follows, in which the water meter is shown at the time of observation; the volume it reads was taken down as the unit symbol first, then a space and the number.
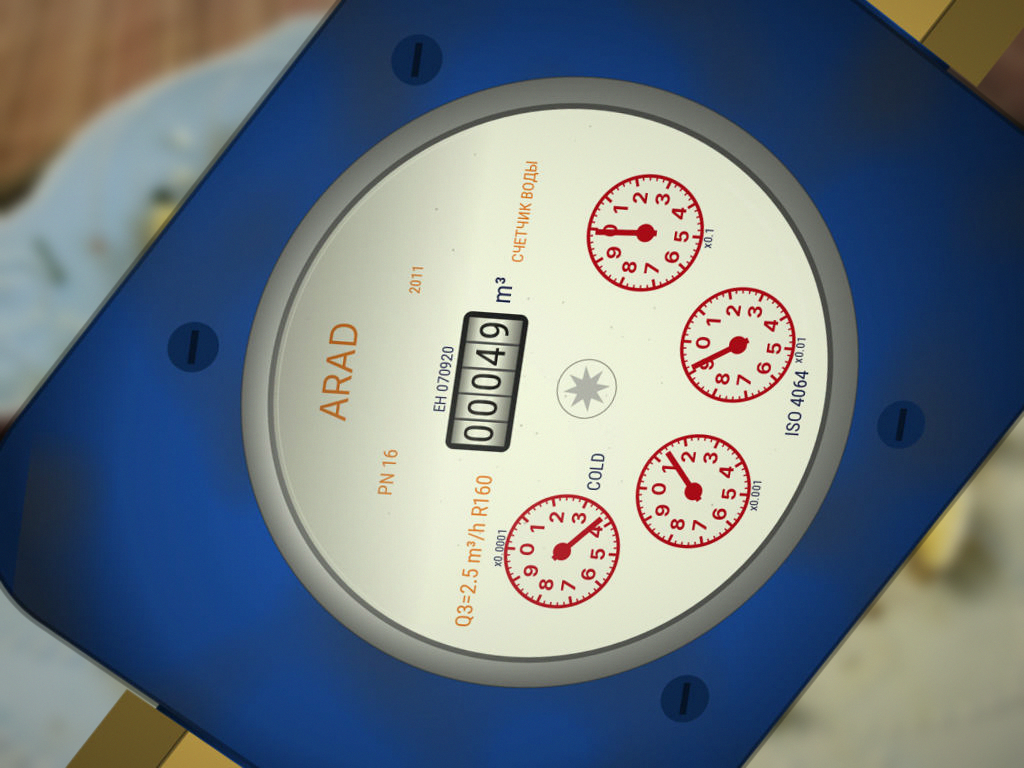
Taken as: m³ 48.9913
